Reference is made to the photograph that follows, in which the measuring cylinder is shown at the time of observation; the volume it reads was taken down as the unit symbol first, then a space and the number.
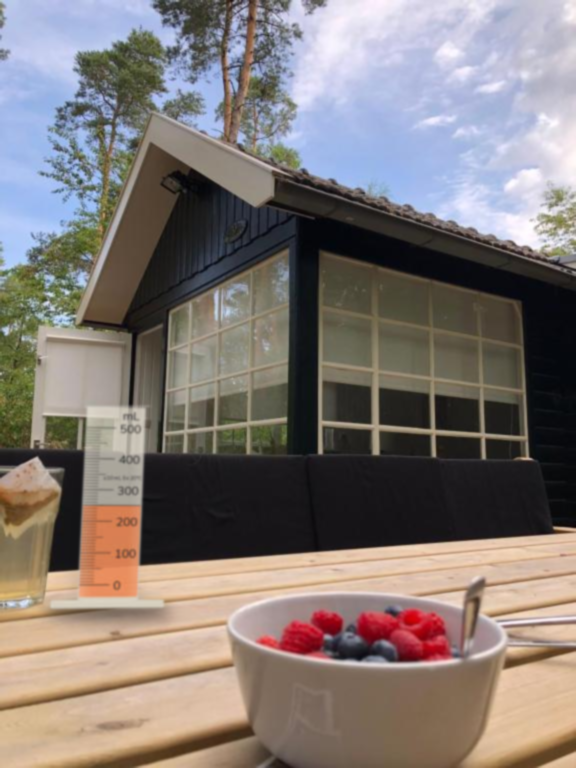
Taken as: mL 250
